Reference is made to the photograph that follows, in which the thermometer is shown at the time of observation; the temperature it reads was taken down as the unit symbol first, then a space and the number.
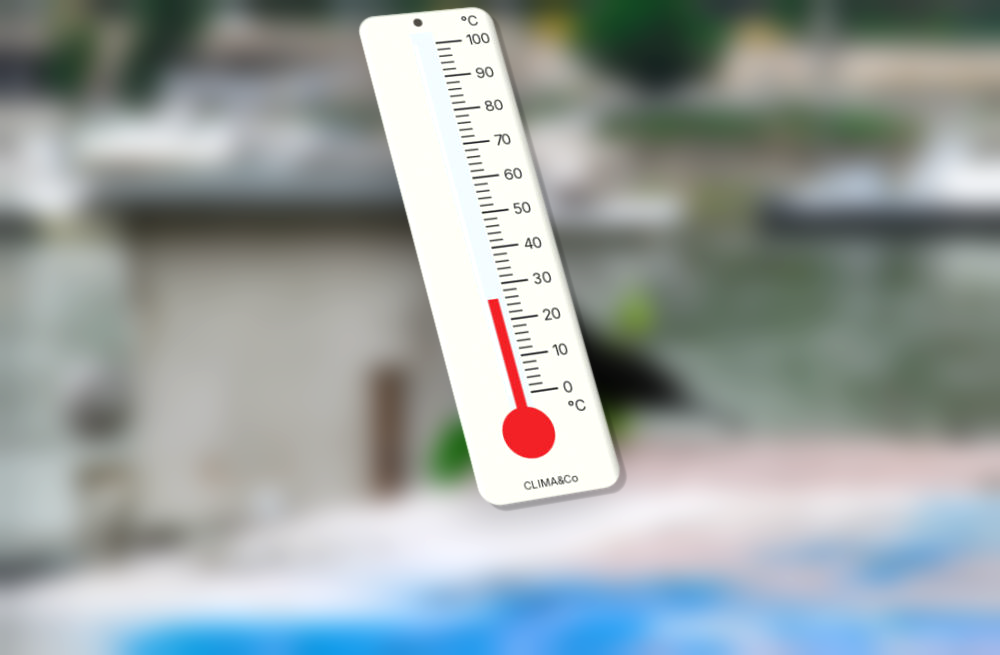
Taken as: °C 26
